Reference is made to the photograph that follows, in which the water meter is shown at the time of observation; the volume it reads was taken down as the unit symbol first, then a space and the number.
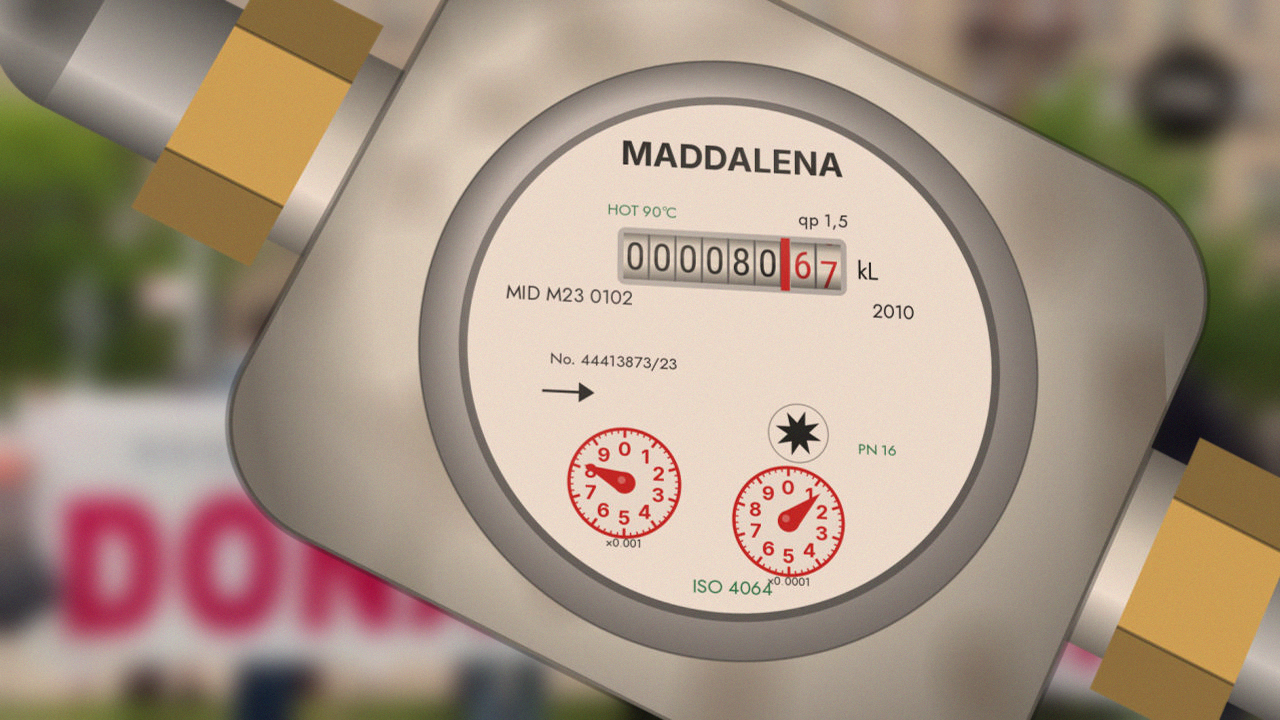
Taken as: kL 80.6681
